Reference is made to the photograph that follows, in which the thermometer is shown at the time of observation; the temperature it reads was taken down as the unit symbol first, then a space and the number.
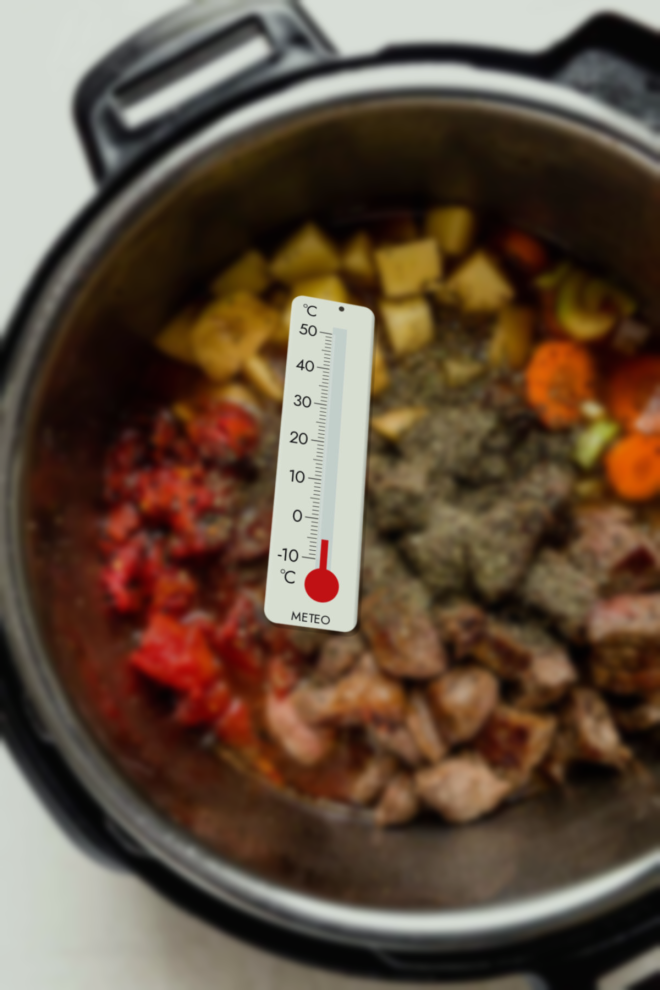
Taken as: °C -5
